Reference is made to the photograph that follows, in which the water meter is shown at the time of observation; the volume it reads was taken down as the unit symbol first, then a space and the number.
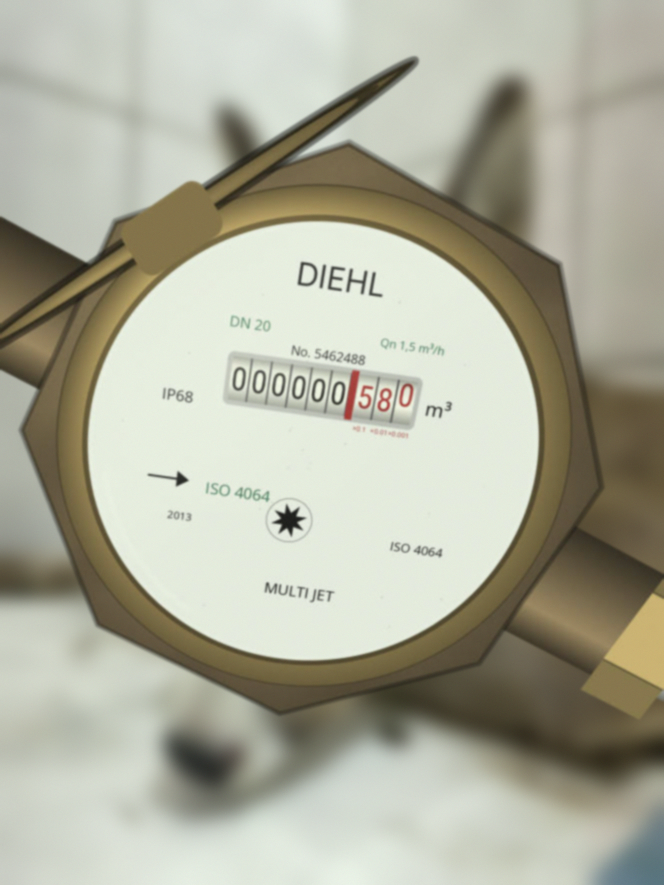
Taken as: m³ 0.580
